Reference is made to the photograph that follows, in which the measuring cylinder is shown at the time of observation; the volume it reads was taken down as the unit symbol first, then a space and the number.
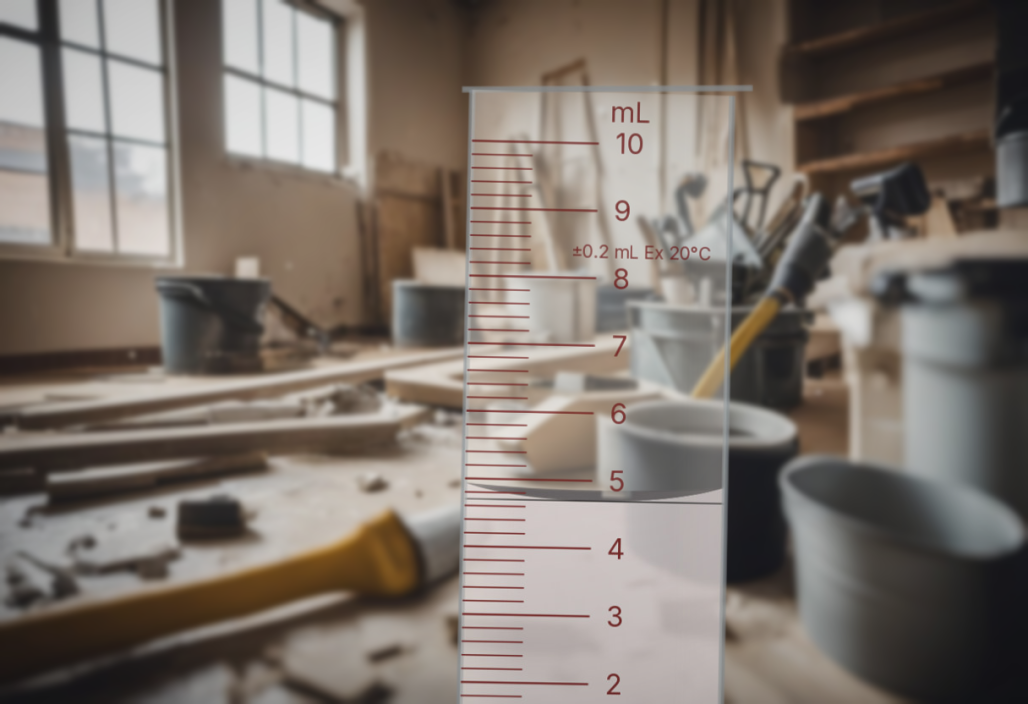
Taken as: mL 4.7
